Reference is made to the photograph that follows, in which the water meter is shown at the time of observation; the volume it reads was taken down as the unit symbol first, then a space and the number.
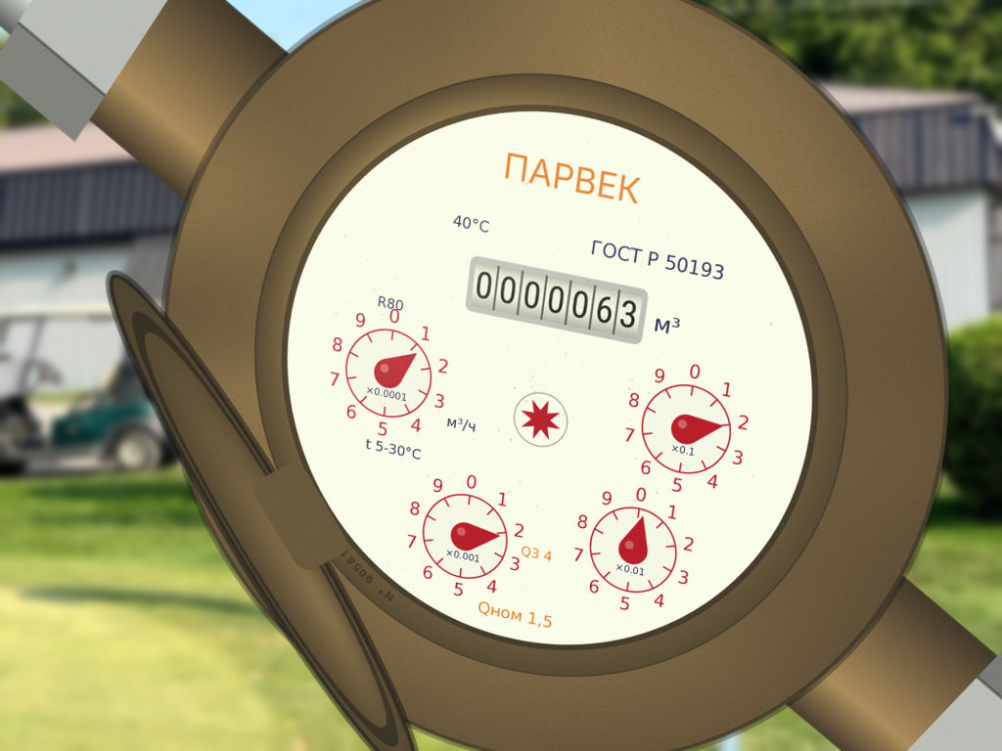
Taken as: m³ 63.2021
